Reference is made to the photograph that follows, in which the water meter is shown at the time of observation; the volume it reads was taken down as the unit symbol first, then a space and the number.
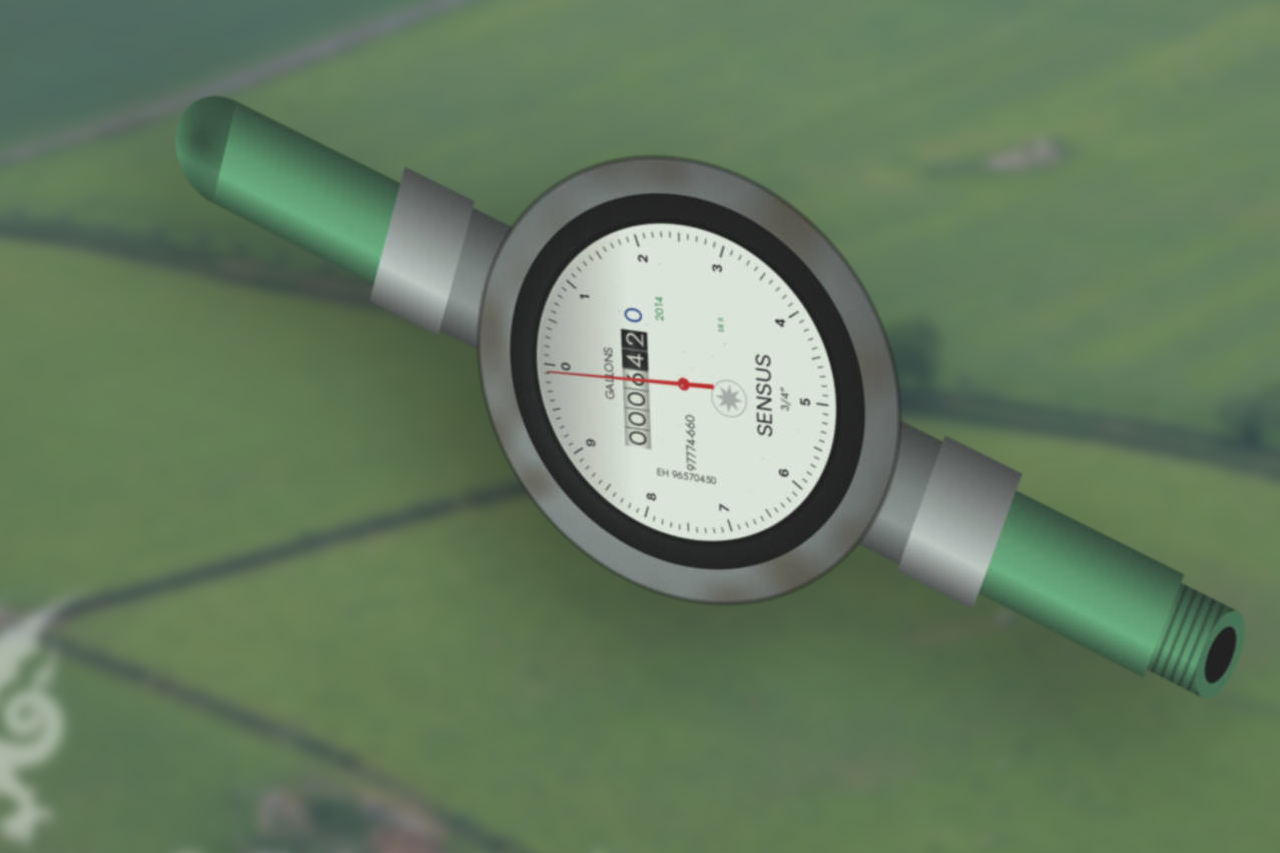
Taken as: gal 6419.9
